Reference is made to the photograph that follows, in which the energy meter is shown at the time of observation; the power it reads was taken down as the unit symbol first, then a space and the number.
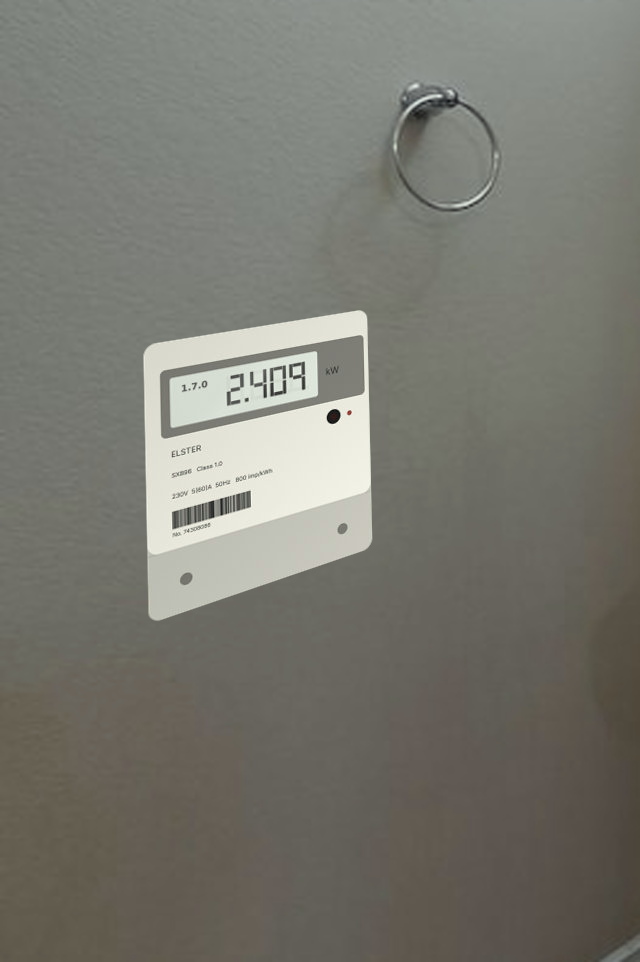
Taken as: kW 2.409
